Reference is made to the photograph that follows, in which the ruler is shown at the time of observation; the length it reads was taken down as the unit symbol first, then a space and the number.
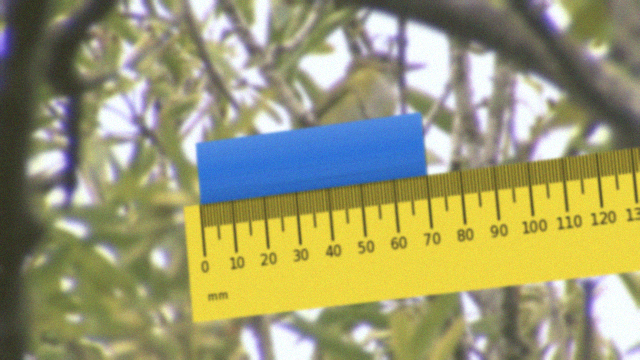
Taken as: mm 70
